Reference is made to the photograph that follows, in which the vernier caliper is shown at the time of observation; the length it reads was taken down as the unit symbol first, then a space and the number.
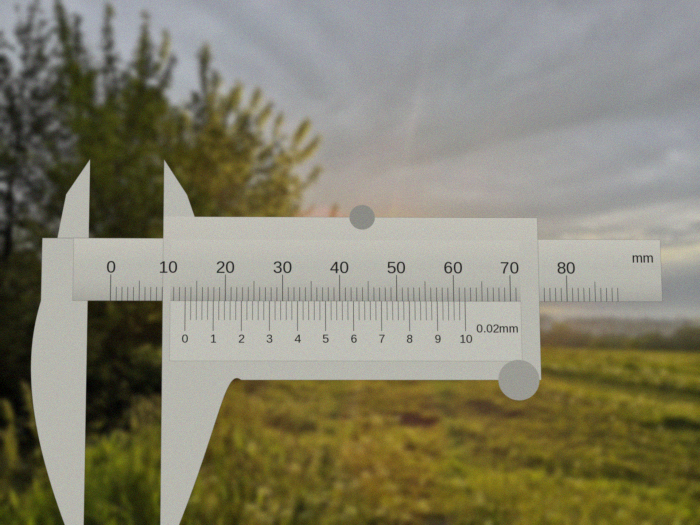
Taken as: mm 13.0
